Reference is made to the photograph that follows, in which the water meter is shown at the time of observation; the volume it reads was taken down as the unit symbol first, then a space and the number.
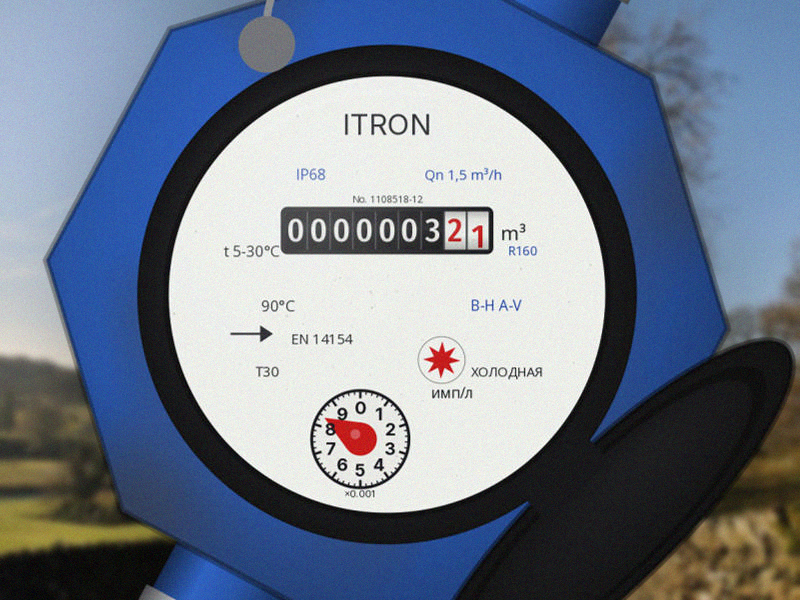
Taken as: m³ 3.208
